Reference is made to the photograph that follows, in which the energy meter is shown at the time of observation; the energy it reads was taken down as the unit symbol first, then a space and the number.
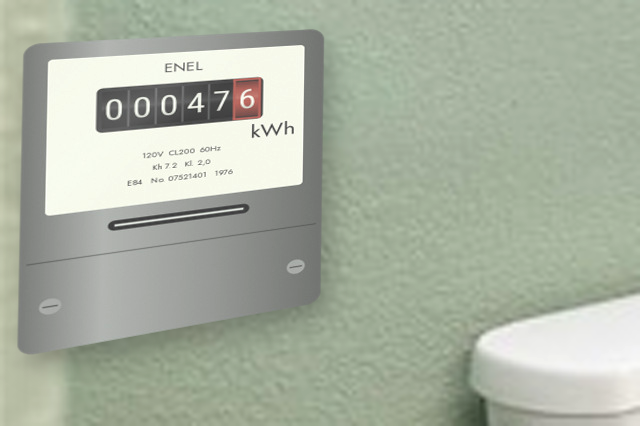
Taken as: kWh 47.6
